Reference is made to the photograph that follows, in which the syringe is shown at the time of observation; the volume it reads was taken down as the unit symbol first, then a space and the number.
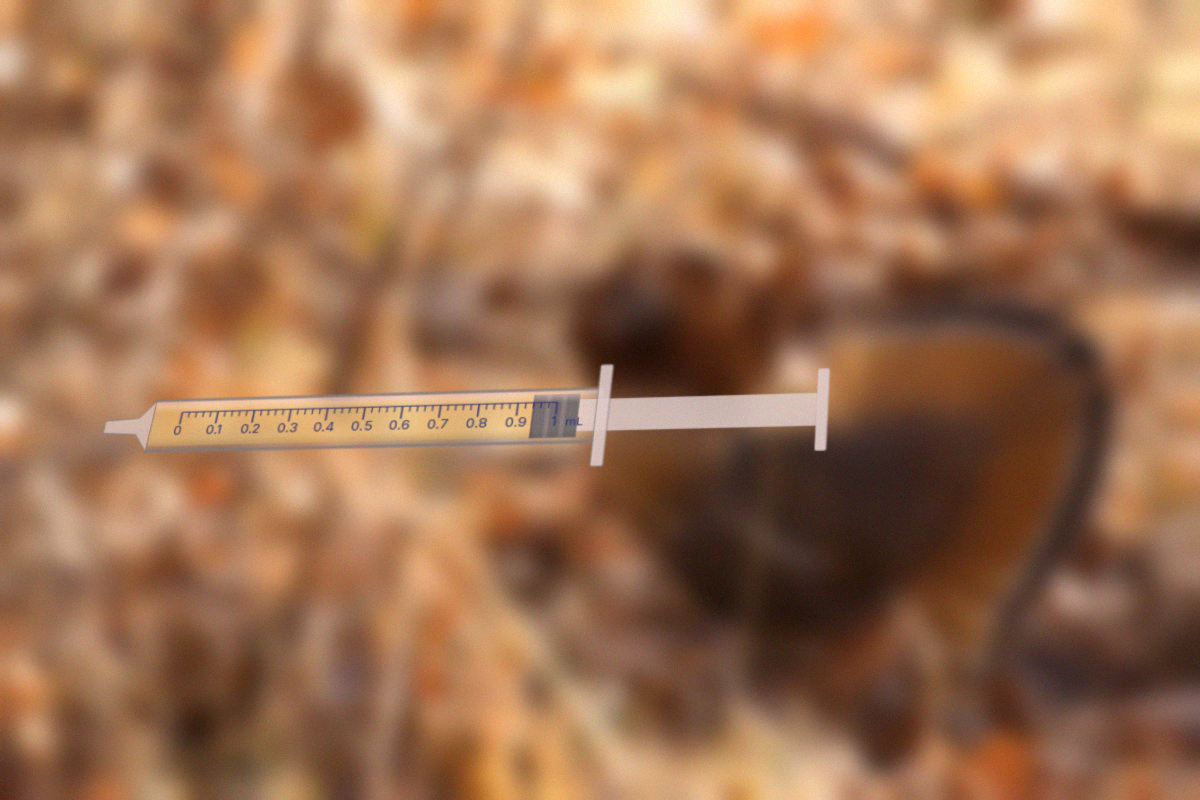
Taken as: mL 0.94
